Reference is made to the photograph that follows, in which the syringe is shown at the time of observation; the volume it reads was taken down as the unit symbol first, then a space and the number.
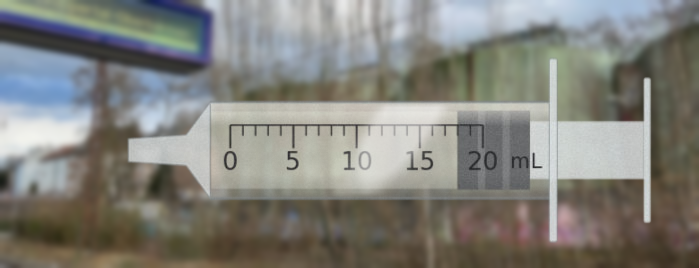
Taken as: mL 18
